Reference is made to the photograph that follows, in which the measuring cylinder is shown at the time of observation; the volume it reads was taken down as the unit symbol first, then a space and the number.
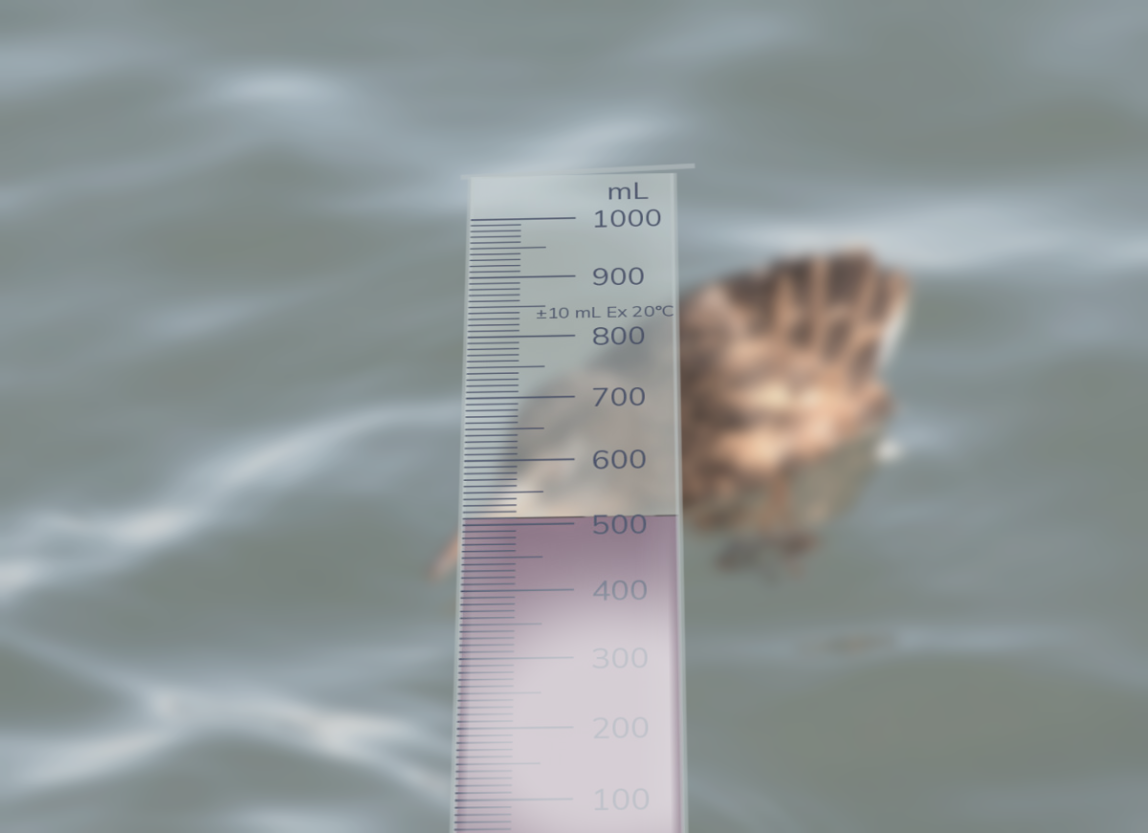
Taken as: mL 510
